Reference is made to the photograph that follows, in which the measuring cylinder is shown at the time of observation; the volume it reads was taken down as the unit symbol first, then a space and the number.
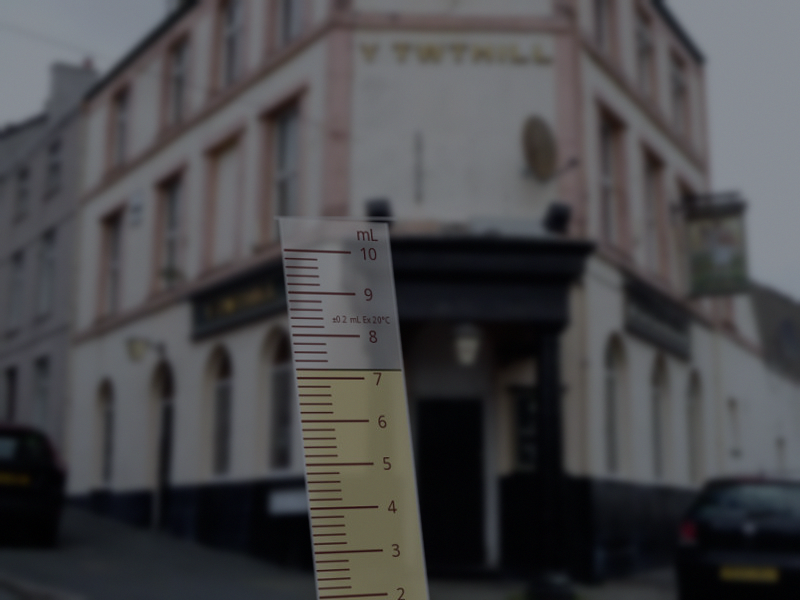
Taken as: mL 7.2
